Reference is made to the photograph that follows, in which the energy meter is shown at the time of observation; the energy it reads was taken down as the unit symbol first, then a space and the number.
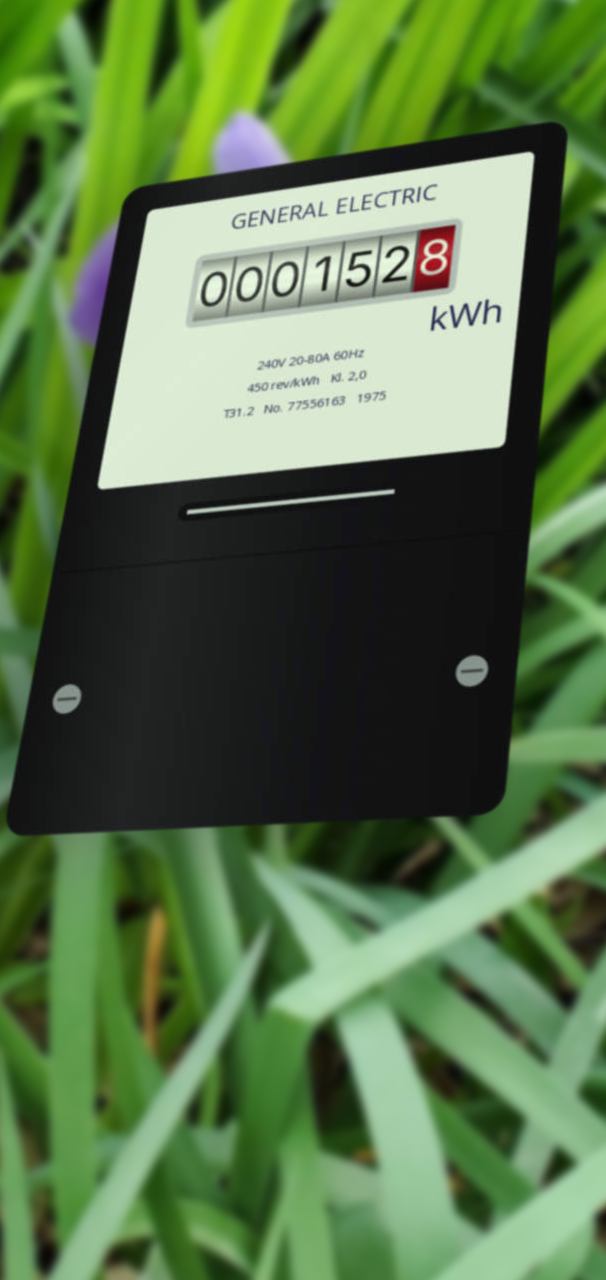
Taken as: kWh 152.8
